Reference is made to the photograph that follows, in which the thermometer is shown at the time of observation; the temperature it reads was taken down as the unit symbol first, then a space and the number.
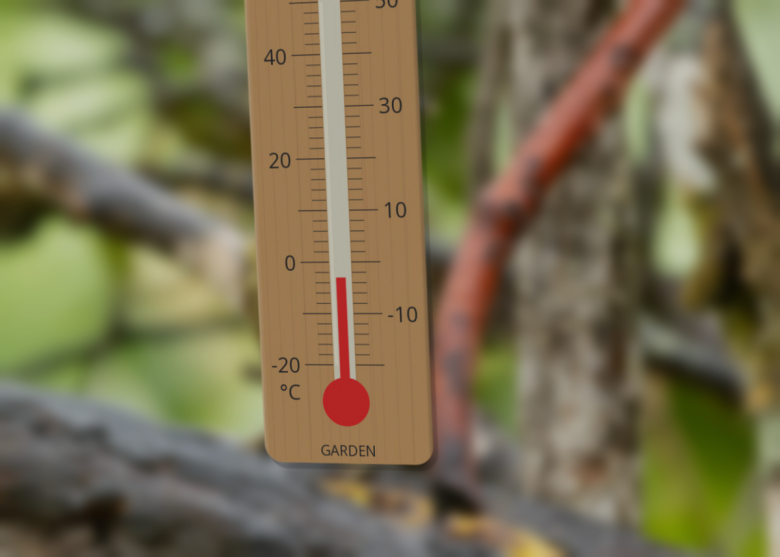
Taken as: °C -3
